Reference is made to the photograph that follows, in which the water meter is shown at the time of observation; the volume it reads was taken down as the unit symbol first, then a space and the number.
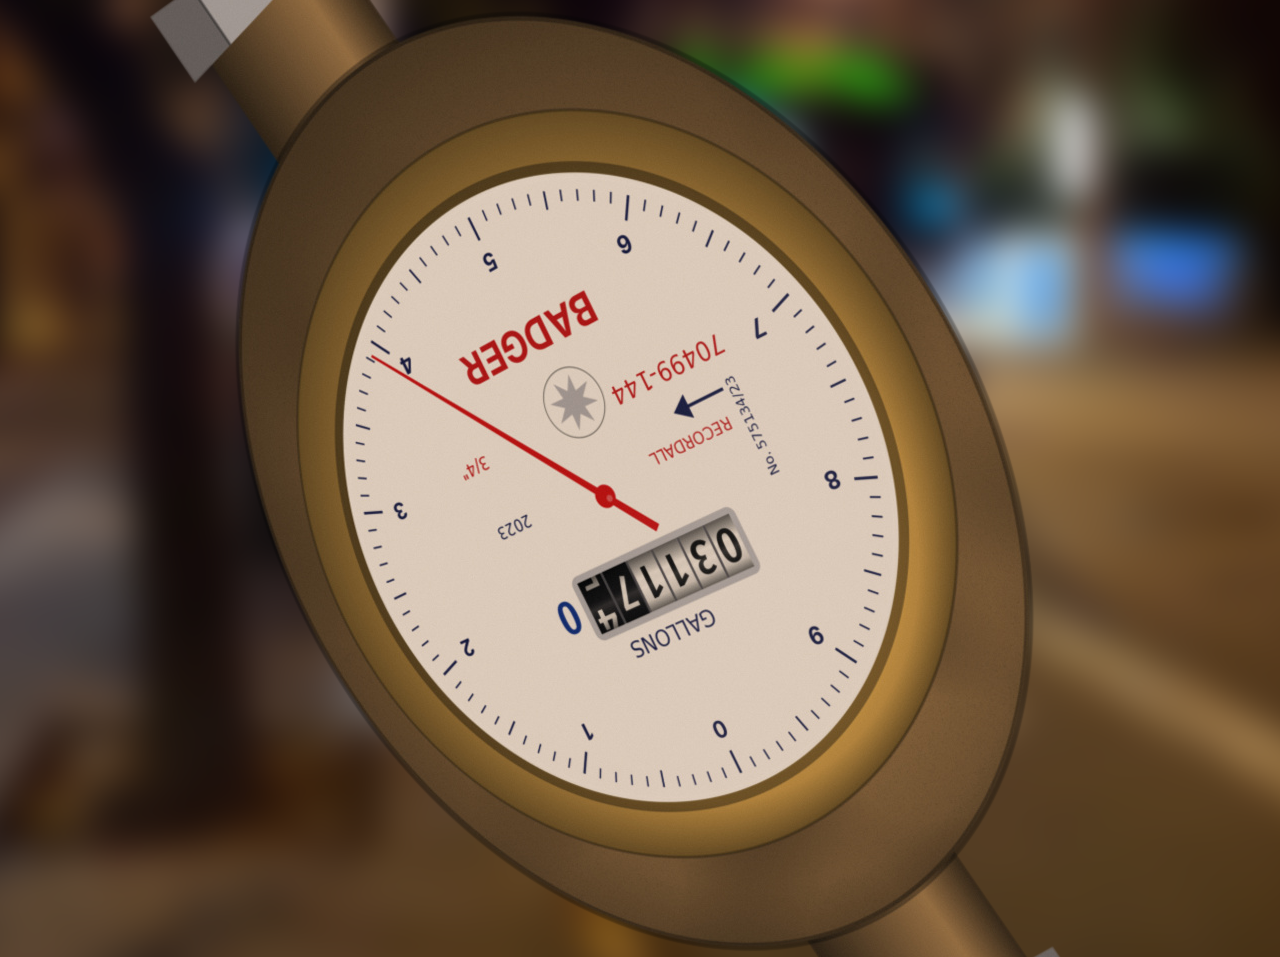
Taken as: gal 311743.9
